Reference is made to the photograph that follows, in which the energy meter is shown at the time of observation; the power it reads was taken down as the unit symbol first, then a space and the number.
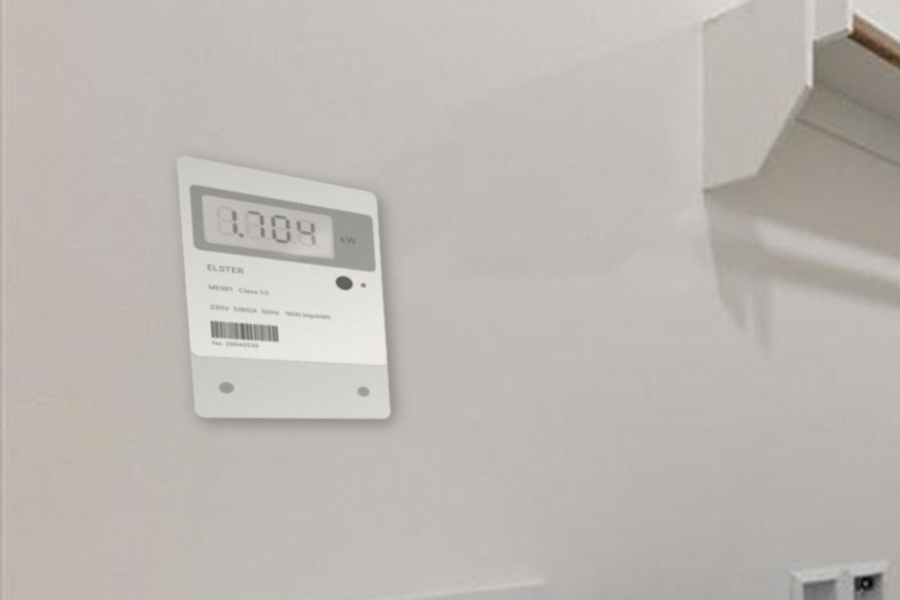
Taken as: kW 1.704
